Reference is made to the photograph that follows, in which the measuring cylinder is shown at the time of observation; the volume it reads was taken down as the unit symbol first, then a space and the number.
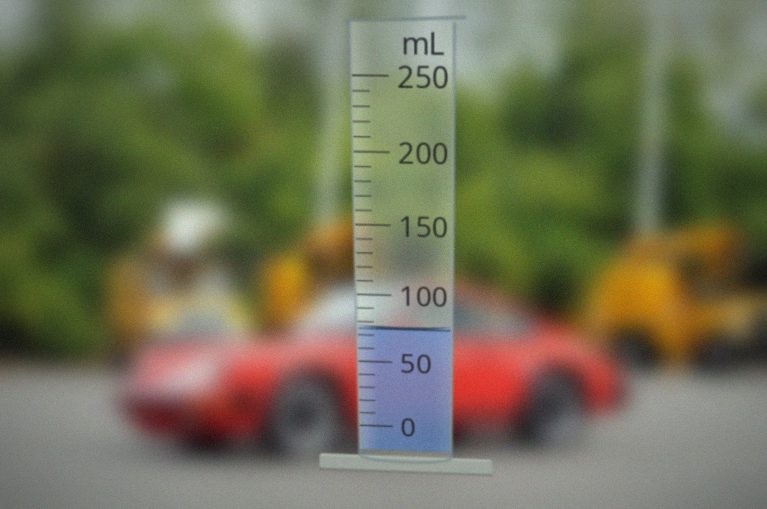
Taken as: mL 75
